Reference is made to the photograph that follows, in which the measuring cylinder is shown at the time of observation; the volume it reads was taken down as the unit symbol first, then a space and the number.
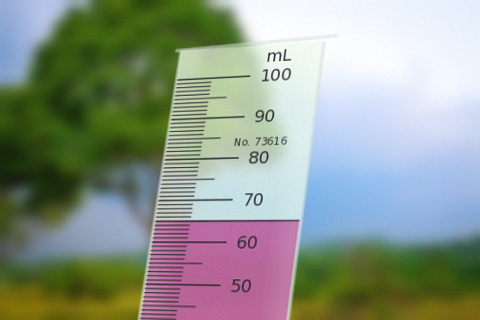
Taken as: mL 65
